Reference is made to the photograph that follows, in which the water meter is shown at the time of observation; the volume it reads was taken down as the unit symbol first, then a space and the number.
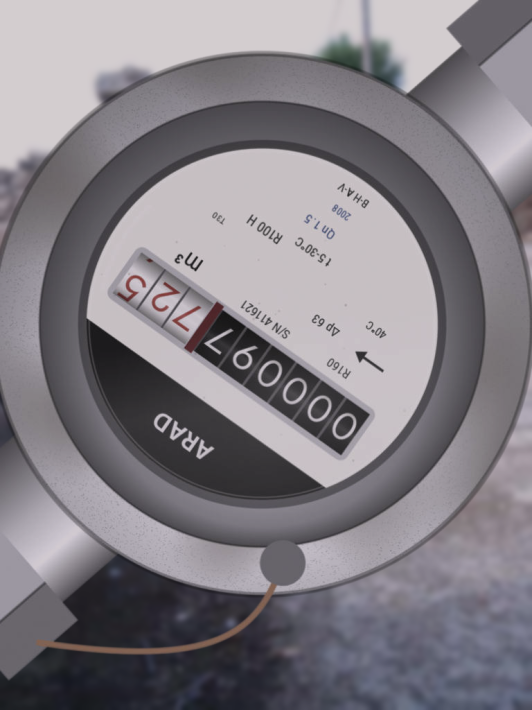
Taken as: m³ 97.725
